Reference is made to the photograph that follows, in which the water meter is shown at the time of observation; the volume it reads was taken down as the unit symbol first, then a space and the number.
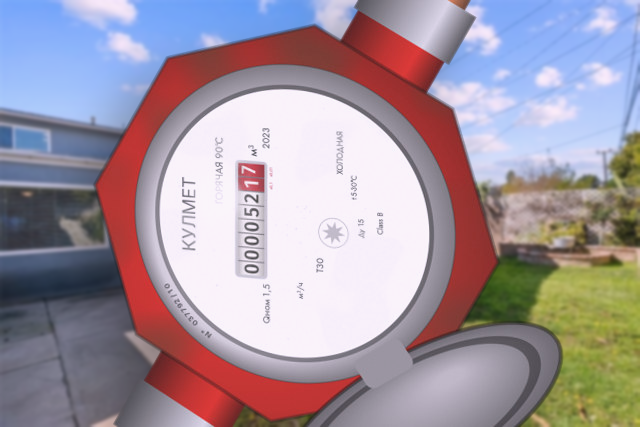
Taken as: m³ 52.17
